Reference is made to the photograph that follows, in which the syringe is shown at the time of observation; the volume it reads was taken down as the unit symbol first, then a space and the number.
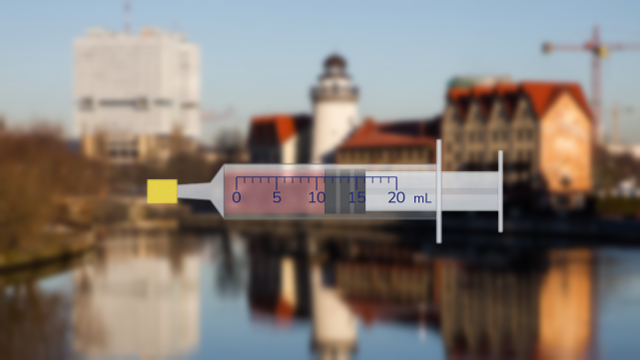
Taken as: mL 11
